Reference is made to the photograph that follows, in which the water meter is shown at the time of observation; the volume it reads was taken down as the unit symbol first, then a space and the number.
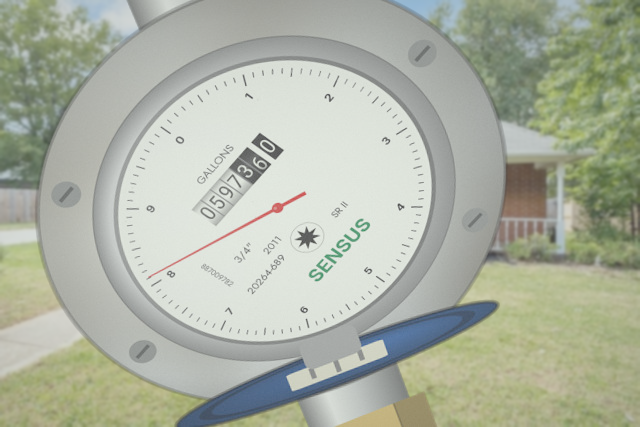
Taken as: gal 597358.1
